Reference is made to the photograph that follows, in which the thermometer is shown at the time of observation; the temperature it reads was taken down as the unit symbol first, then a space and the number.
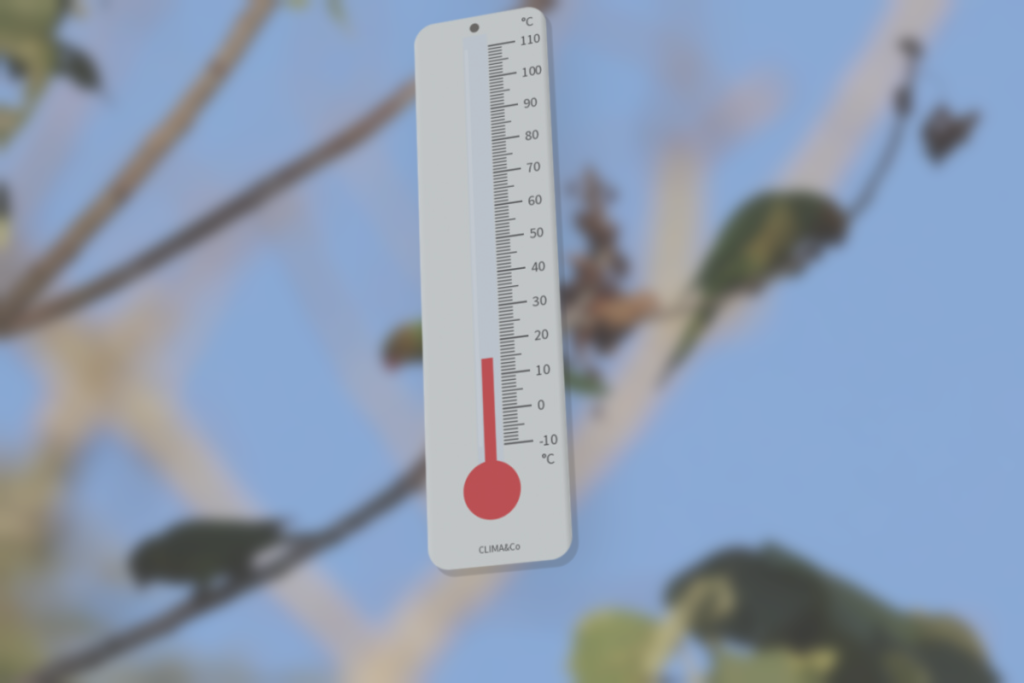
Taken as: °C 15
